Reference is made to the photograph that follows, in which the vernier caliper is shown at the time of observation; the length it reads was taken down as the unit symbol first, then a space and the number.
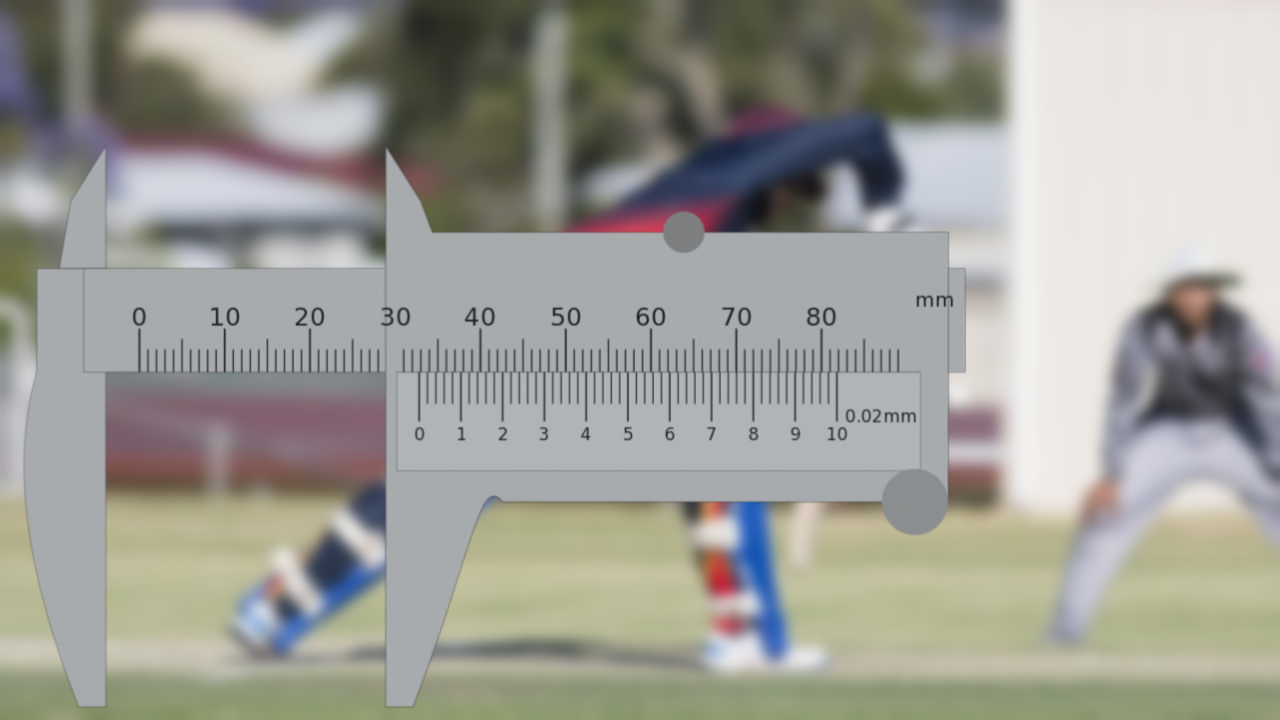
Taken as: mm 32.8
